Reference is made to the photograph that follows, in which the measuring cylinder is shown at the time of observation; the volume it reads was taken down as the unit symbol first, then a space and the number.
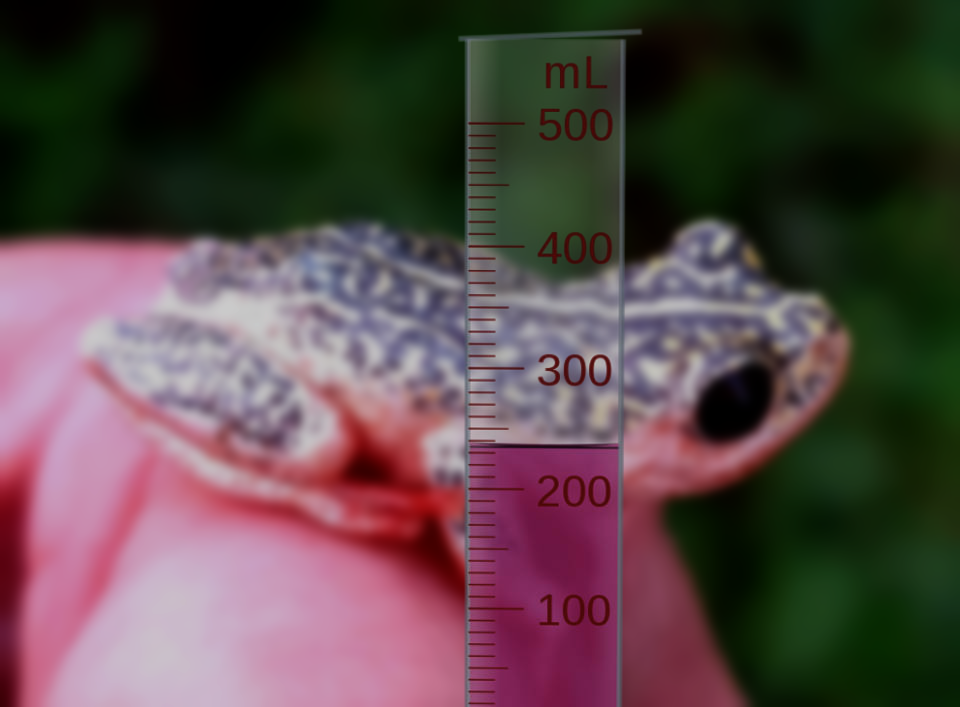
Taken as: mL 235
